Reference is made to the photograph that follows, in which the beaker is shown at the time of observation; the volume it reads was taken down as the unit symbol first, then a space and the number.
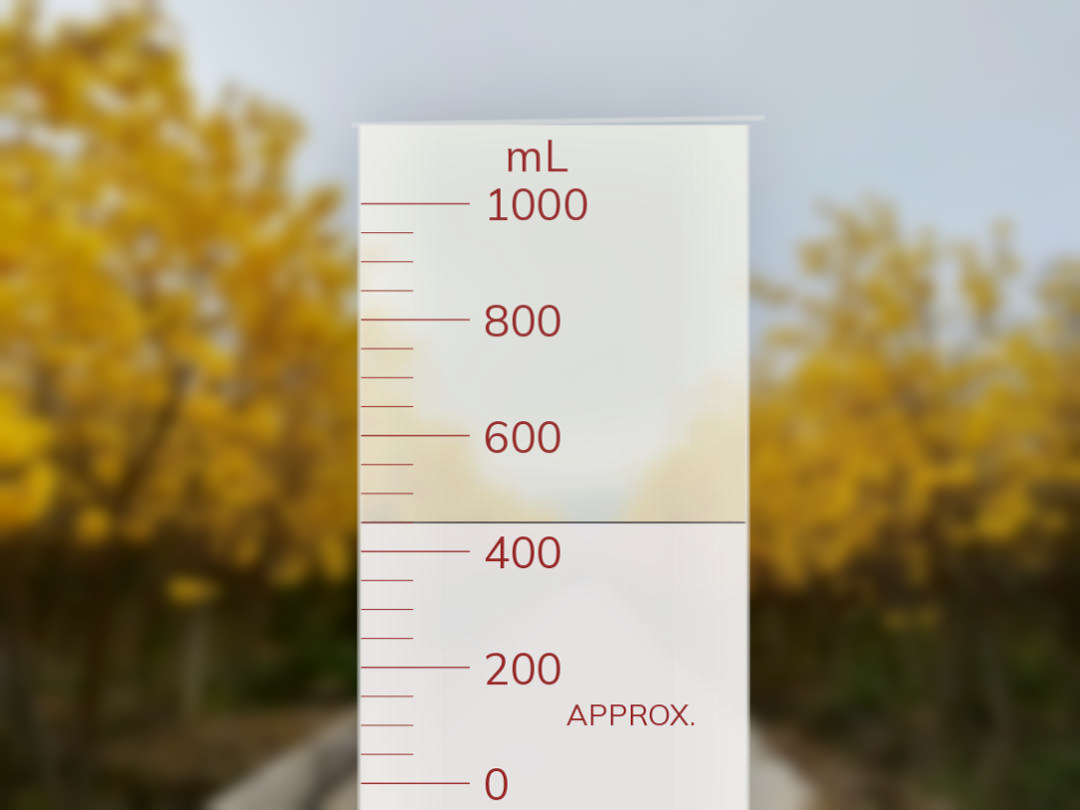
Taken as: mL 450
